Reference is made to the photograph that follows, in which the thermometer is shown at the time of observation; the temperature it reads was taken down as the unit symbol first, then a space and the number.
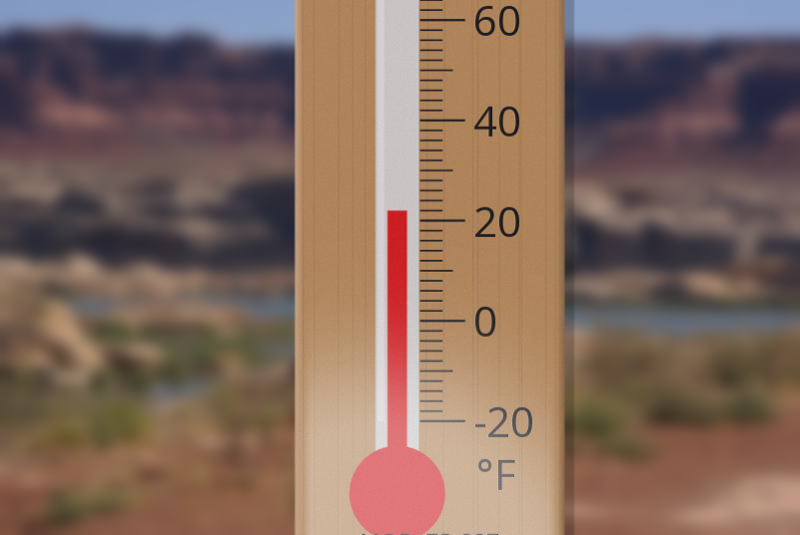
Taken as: °F 22
